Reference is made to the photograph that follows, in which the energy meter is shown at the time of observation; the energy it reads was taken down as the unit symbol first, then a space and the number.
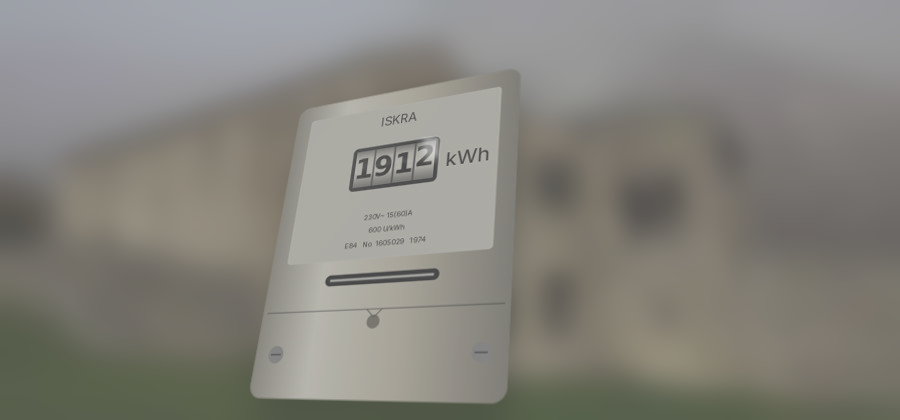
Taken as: kWh 1912
